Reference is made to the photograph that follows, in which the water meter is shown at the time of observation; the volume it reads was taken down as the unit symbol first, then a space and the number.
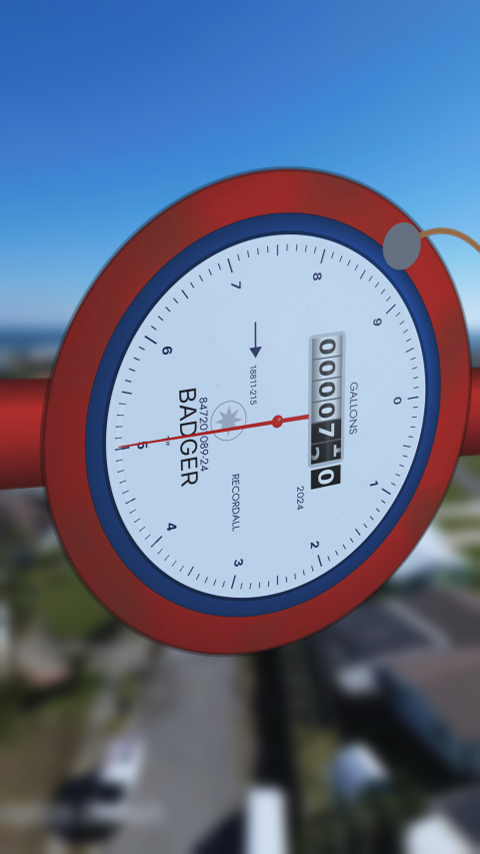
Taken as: gal 715.0
